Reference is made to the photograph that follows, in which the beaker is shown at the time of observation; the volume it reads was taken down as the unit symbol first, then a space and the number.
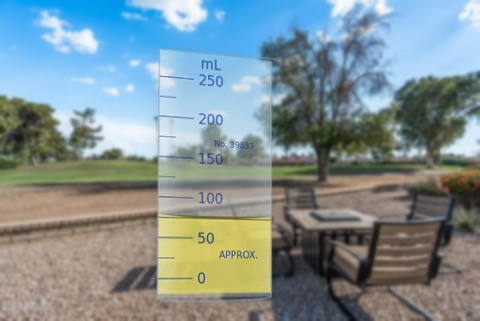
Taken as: mL 75
